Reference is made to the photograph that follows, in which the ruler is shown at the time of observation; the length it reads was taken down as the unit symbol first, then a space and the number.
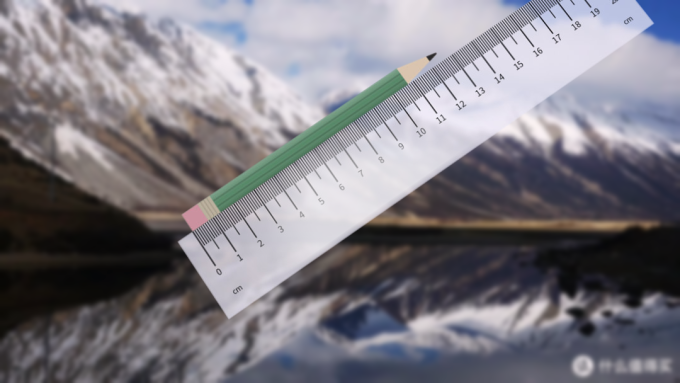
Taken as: cm 12.5
